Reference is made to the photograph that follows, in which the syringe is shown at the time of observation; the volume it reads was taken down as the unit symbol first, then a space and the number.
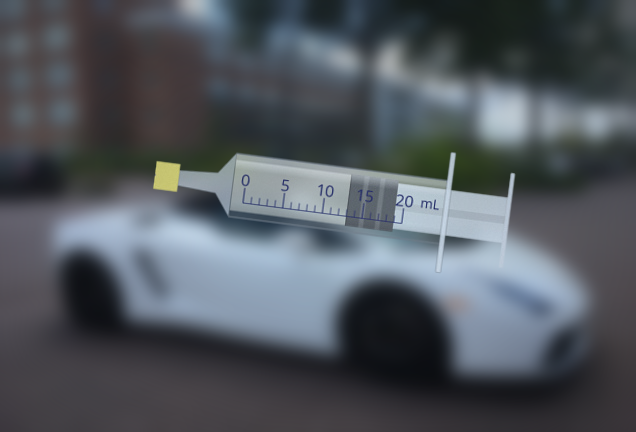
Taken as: mL 13
